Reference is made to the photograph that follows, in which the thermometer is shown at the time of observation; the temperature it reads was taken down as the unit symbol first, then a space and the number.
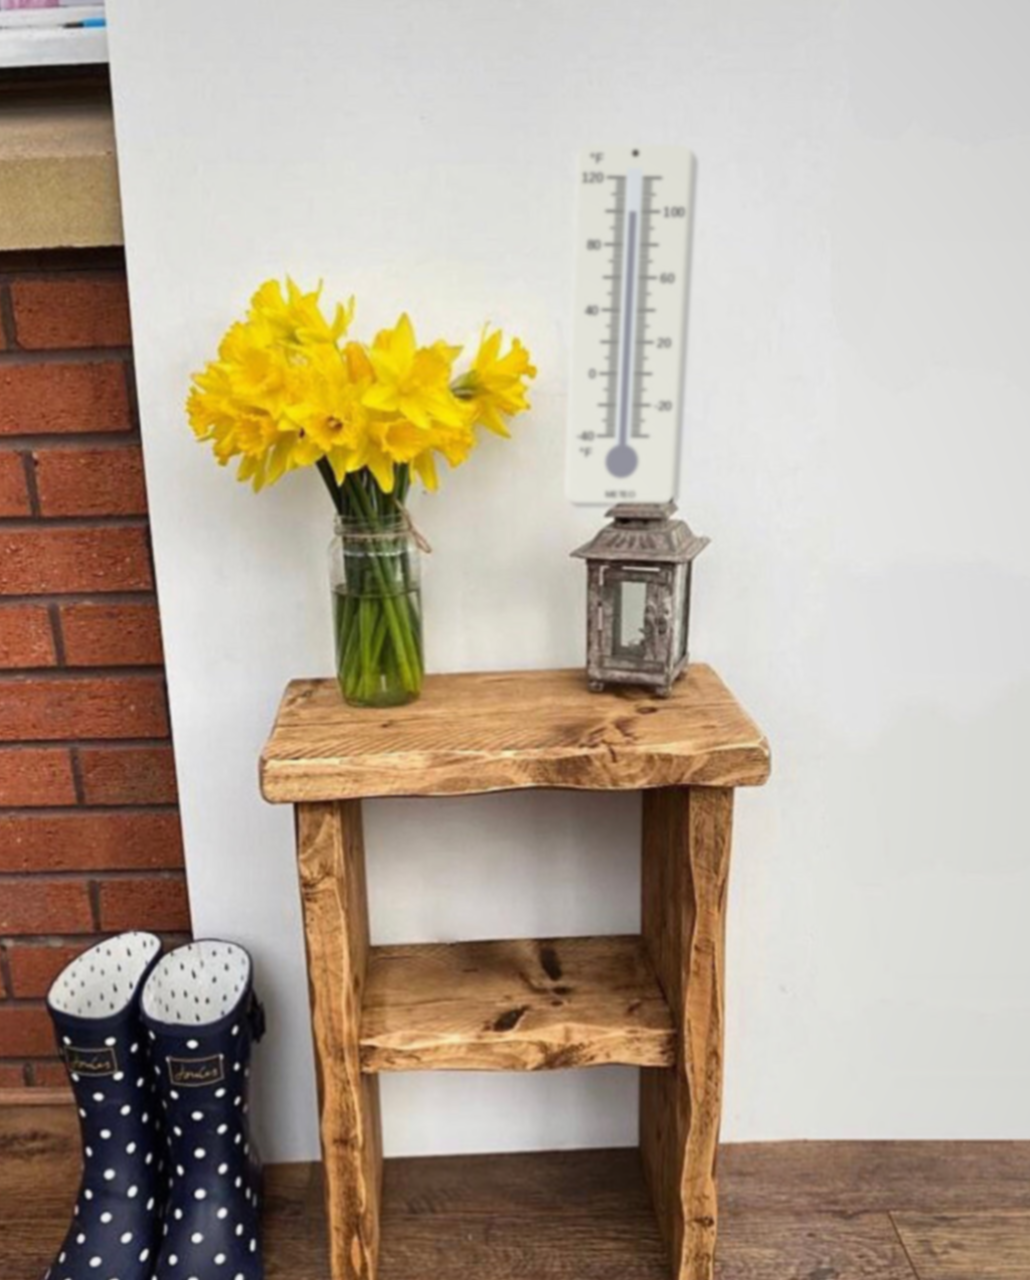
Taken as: °F 100
